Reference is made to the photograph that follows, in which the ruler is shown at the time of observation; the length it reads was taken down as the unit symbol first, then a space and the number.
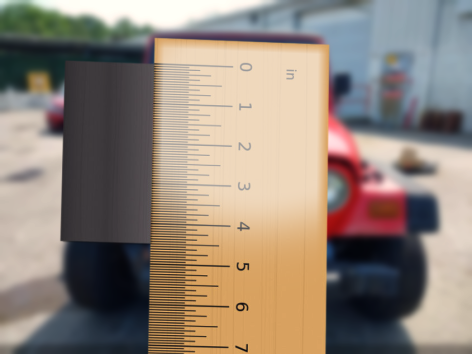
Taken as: in 4.5
